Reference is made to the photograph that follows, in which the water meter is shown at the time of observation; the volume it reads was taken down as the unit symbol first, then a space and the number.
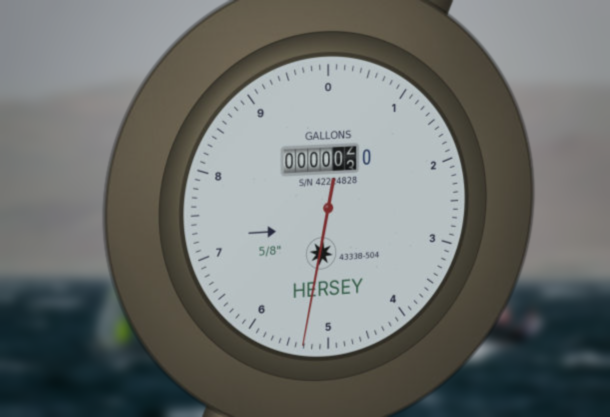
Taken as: gal 25.3
